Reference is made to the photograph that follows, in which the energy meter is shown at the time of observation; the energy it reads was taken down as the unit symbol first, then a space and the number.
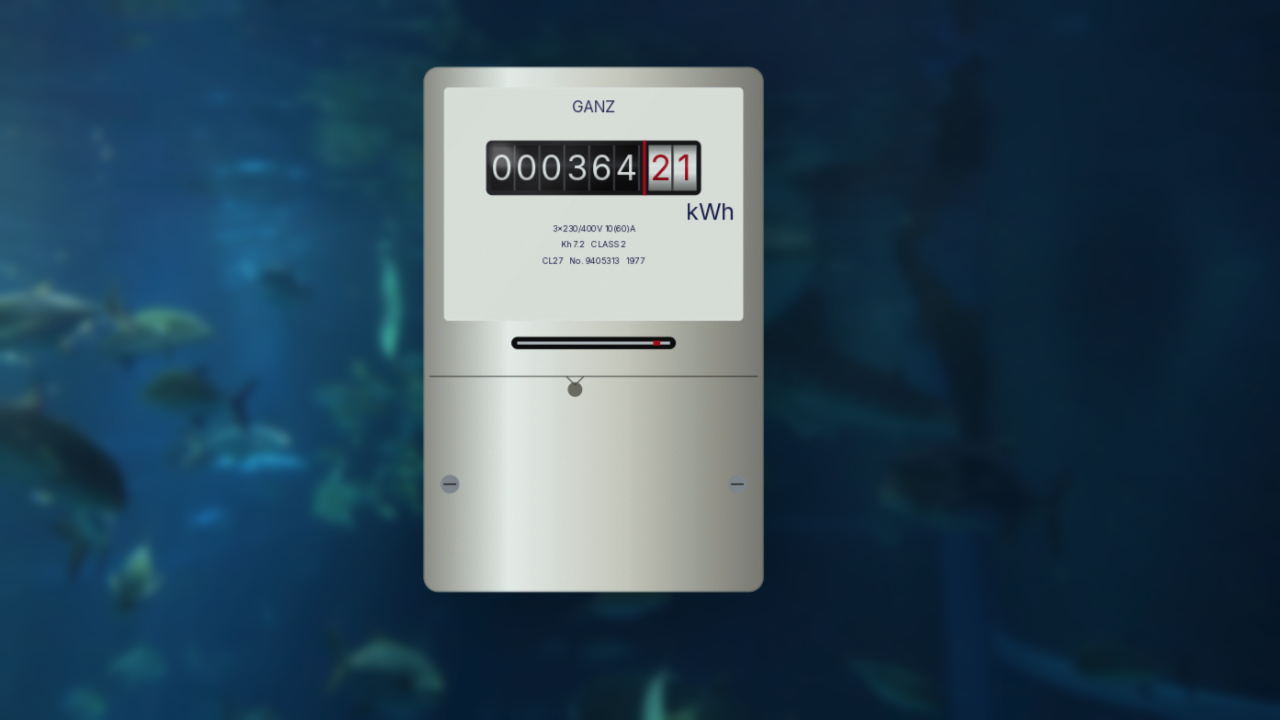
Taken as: kWh 364.21
